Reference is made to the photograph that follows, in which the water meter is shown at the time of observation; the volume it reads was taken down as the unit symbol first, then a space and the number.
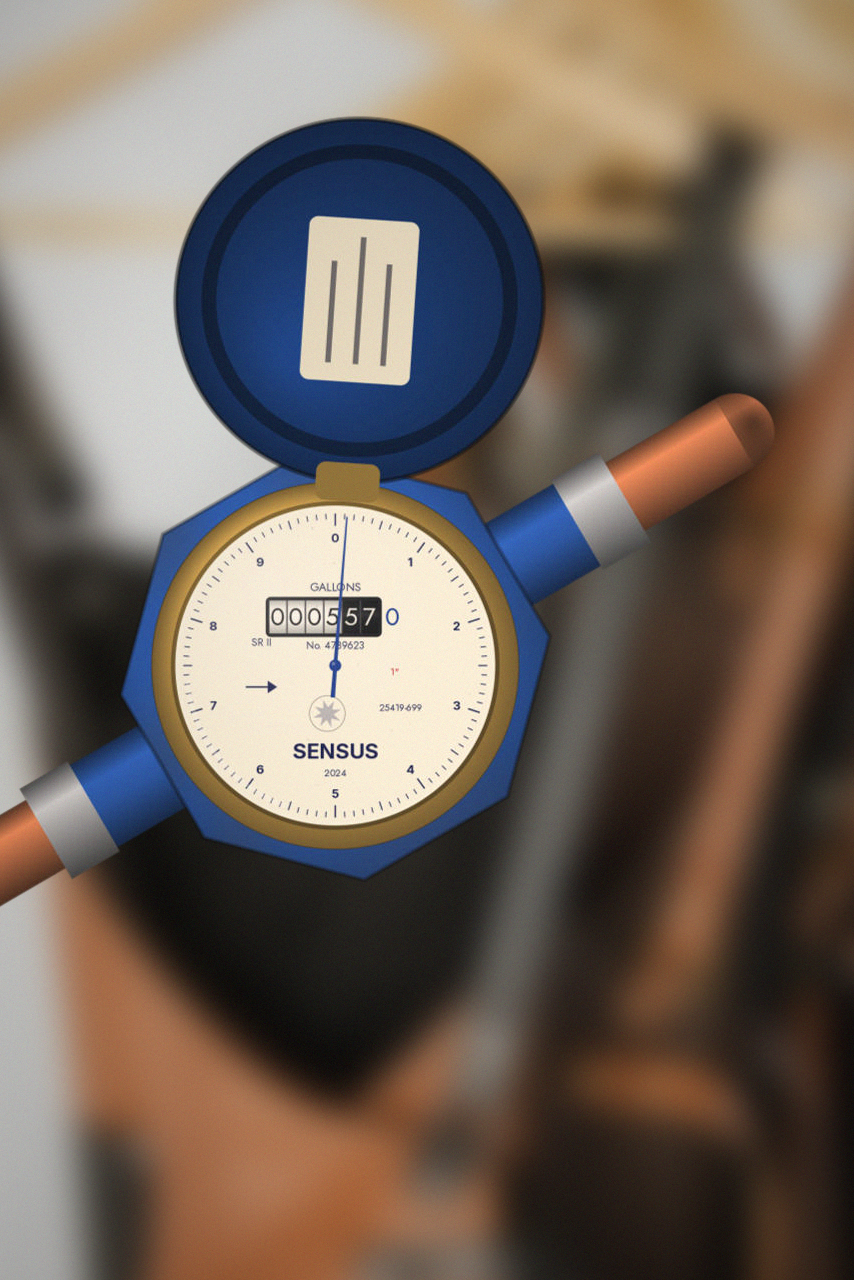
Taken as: gal 5570.1
